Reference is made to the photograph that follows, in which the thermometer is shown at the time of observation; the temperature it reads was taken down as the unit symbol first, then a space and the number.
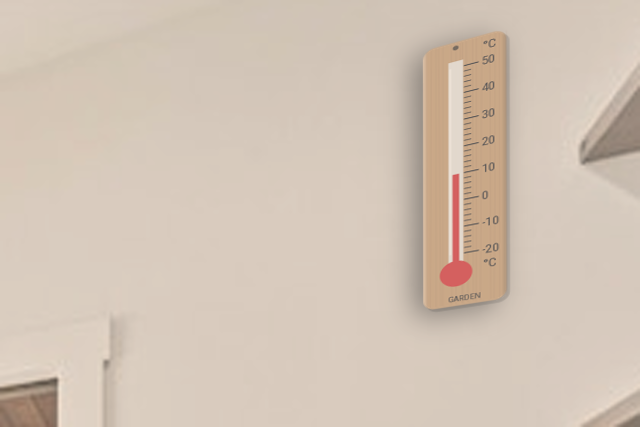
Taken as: °C 10
